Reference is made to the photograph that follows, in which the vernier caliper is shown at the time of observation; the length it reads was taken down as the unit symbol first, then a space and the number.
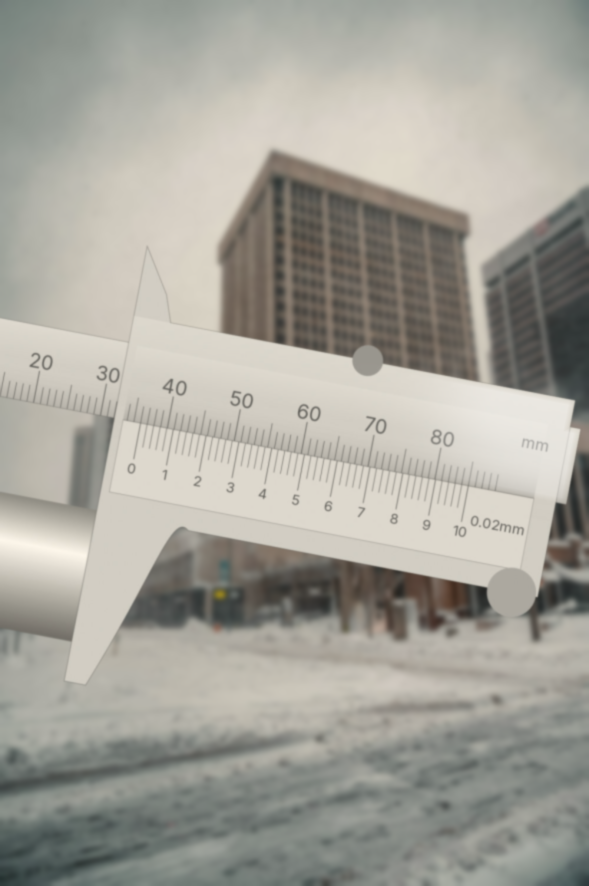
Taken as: mm 36.0
